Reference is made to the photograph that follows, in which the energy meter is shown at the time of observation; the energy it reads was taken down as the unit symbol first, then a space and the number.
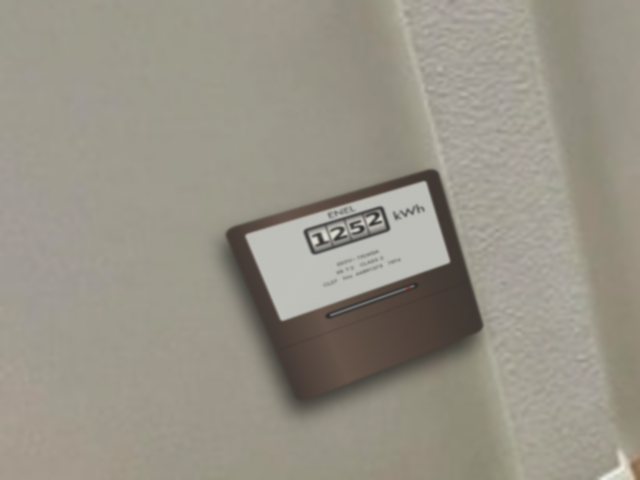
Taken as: kWh 1252
